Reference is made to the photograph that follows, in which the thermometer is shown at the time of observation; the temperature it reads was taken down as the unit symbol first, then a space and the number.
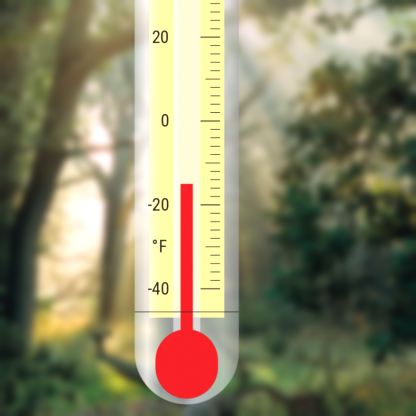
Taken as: °F -15
